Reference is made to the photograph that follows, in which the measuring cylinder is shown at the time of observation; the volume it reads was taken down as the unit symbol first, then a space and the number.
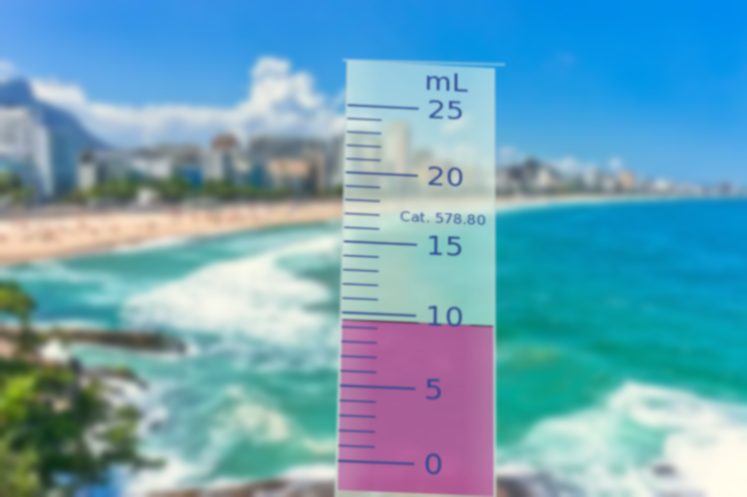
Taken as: mL 9.5
